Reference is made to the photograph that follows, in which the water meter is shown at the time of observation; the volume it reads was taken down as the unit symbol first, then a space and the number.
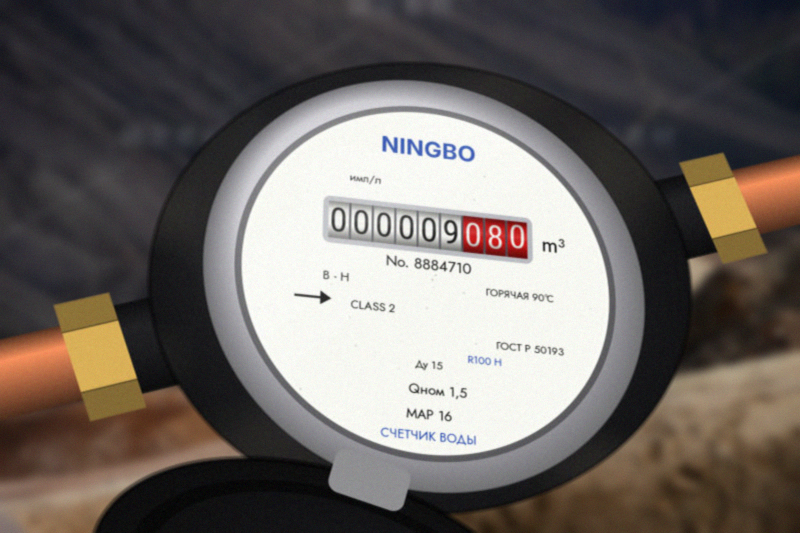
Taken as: m³ 9.080
